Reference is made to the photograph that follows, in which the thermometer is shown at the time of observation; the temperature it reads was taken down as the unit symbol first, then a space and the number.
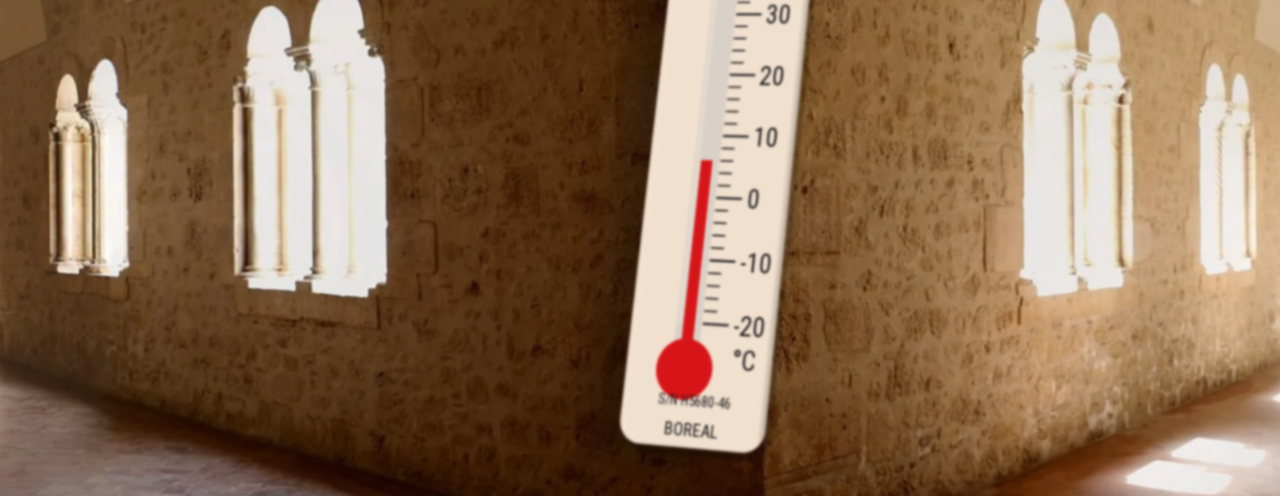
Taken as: °C 6
